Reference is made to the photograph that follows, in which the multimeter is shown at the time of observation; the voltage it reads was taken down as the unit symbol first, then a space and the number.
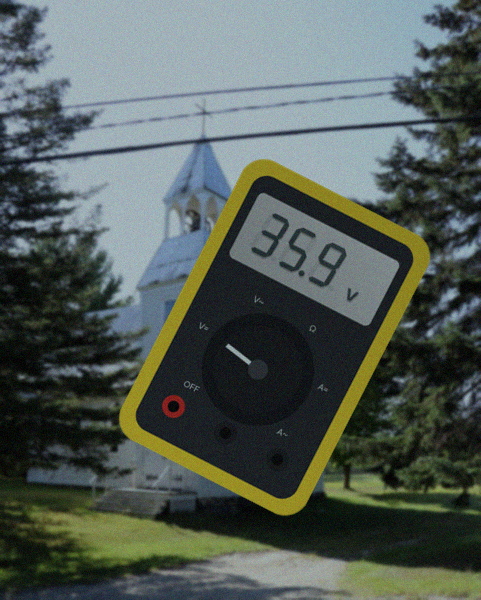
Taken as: V 35.9
